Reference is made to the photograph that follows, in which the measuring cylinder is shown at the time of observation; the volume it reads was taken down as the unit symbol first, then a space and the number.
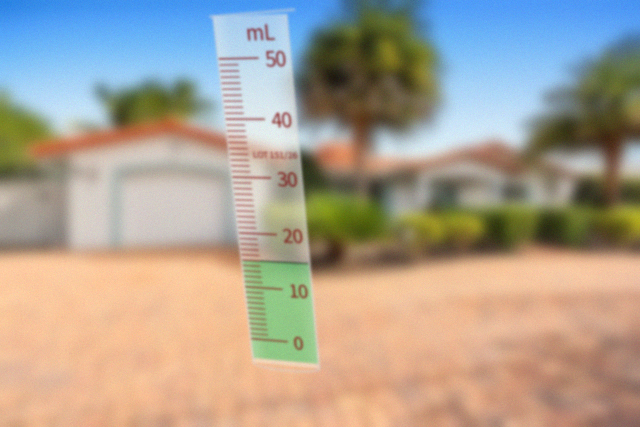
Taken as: mL 15
